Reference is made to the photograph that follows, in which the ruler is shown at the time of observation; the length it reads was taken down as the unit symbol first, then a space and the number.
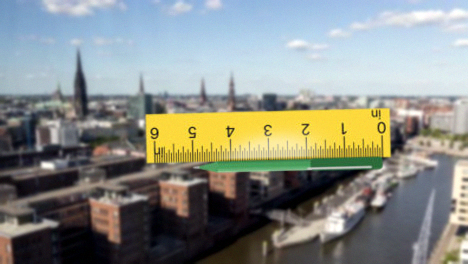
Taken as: in 5
